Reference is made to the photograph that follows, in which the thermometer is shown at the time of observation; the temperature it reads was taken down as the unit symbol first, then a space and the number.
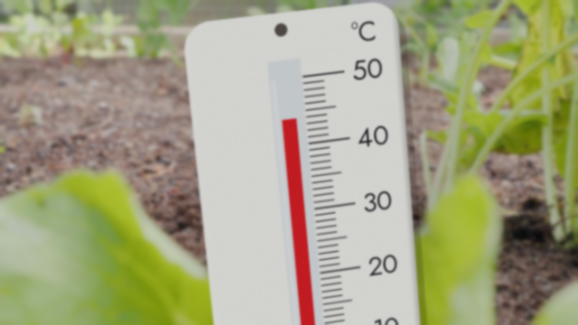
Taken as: °C 44
